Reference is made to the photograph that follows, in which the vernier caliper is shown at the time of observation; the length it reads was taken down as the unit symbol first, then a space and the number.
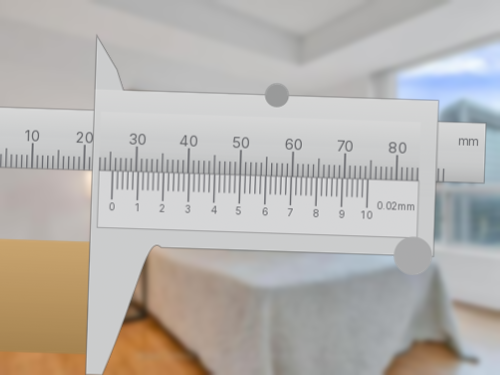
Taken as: mm 25.5
